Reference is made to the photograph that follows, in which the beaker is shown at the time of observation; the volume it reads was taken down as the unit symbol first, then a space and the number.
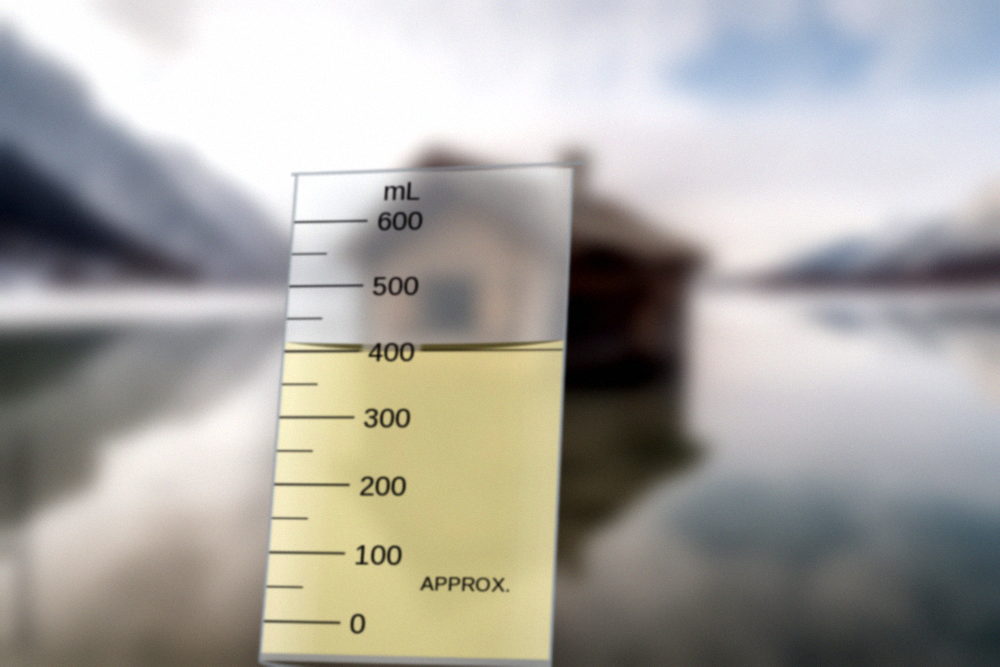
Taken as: mL 400
